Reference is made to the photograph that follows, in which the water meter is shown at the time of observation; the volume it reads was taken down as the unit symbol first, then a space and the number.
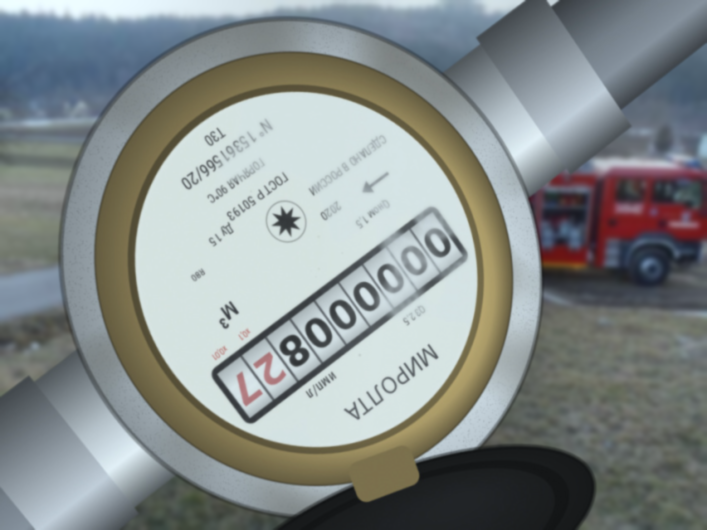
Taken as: m³ 8.27
